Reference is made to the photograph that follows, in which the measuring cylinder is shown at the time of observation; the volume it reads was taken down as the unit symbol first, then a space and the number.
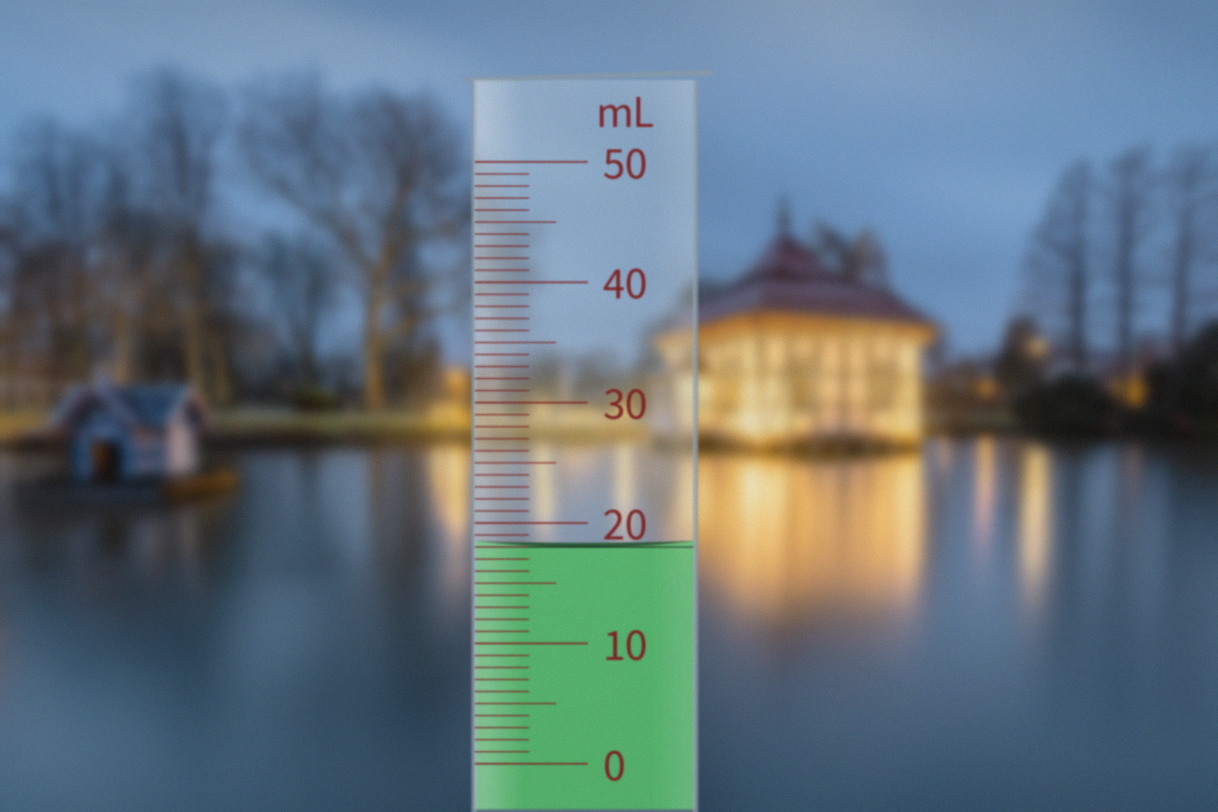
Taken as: mL 18
